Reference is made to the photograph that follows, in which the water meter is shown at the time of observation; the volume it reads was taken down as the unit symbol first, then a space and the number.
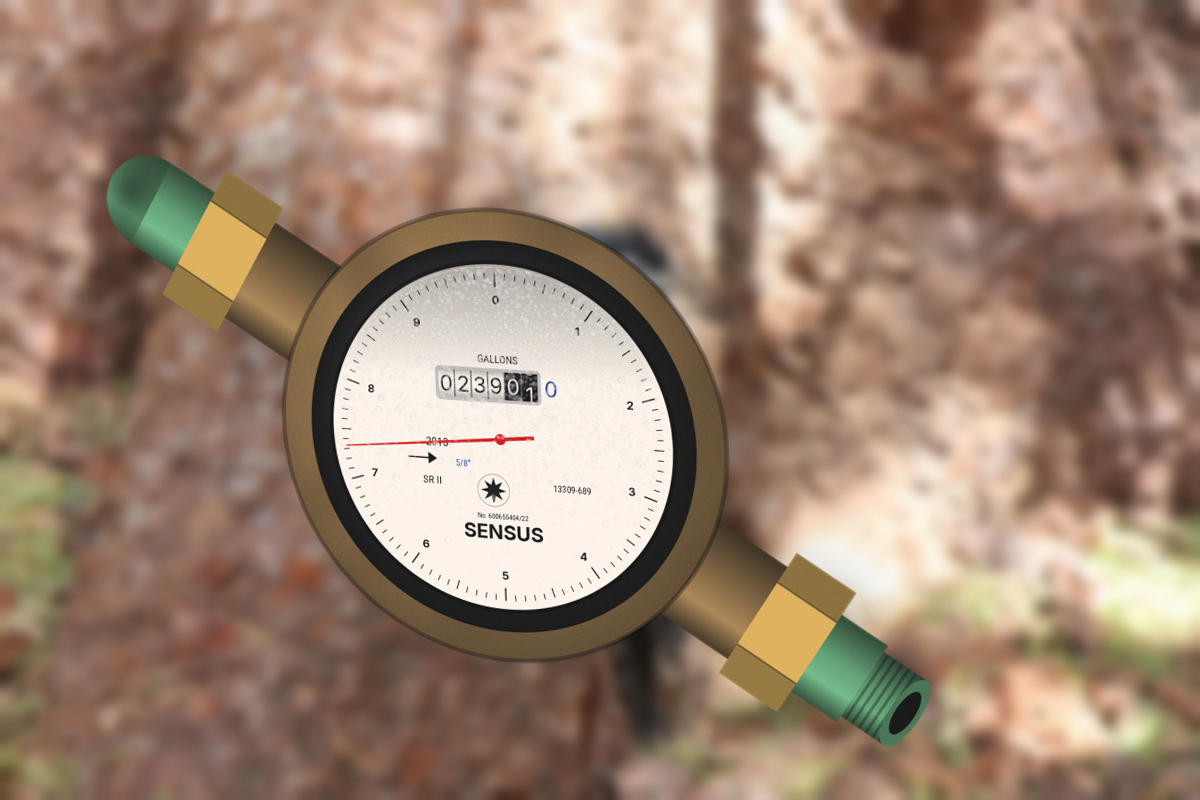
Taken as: gal 239007.3
